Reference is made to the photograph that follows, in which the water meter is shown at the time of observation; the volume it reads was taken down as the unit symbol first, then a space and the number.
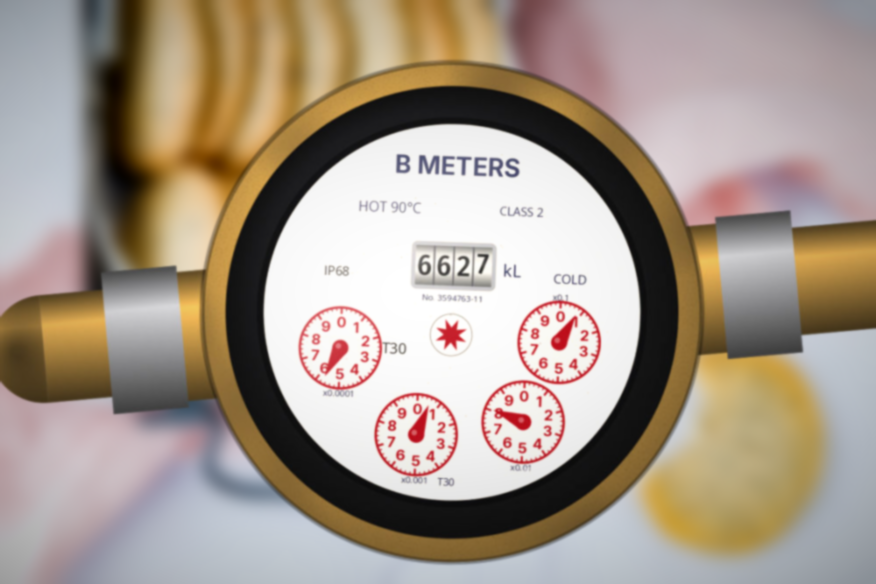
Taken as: kL 6627.0805
